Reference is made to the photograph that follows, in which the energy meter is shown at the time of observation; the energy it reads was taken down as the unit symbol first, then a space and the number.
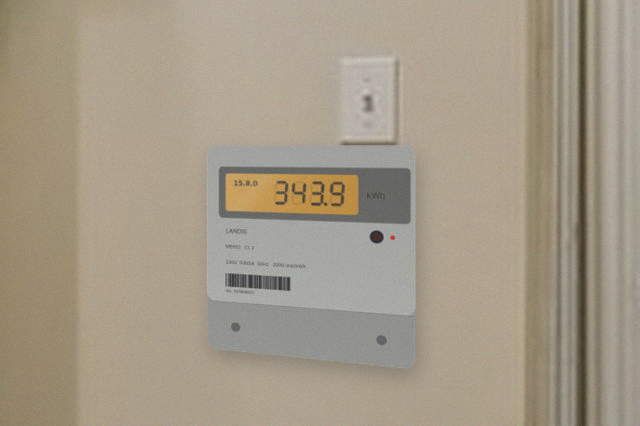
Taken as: kWh 343.9
